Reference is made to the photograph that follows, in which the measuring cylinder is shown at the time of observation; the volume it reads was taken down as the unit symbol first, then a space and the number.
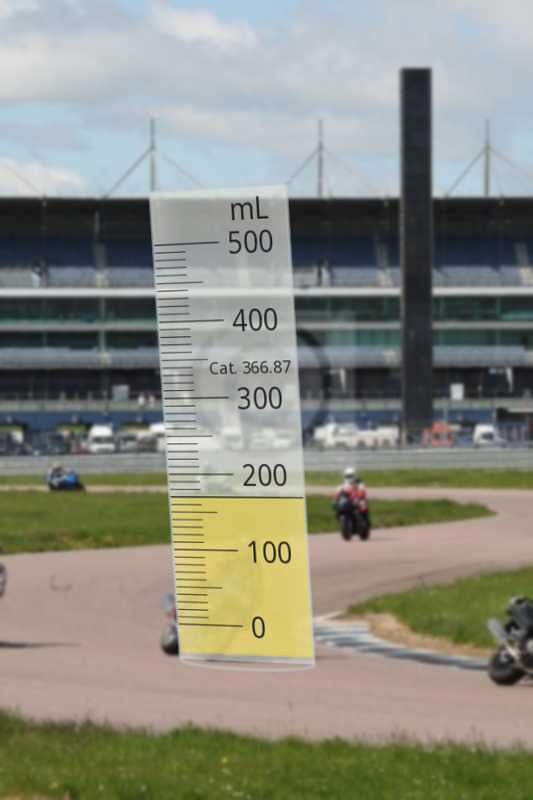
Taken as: mL 170
